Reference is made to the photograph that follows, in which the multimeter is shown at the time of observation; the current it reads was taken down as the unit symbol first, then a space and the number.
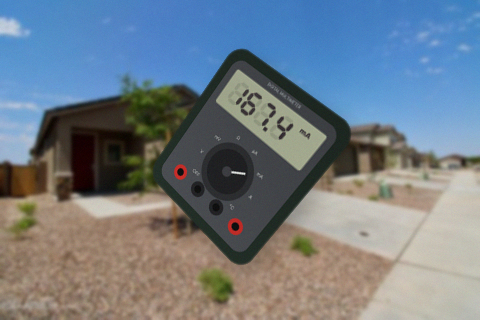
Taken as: mA 167.4
